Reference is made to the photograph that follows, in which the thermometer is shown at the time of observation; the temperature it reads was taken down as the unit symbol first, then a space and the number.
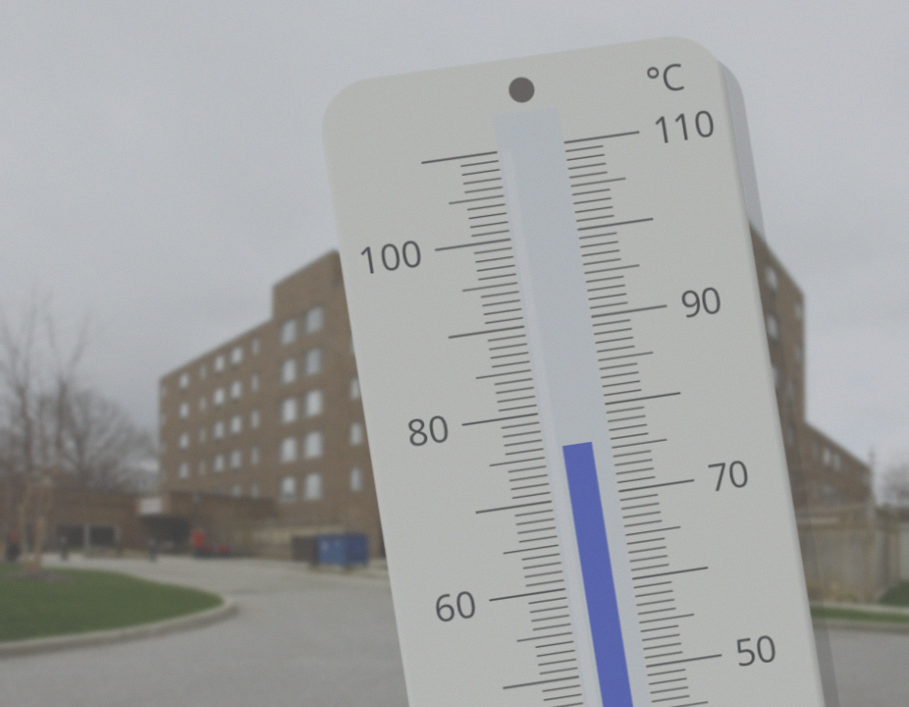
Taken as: °C 76
